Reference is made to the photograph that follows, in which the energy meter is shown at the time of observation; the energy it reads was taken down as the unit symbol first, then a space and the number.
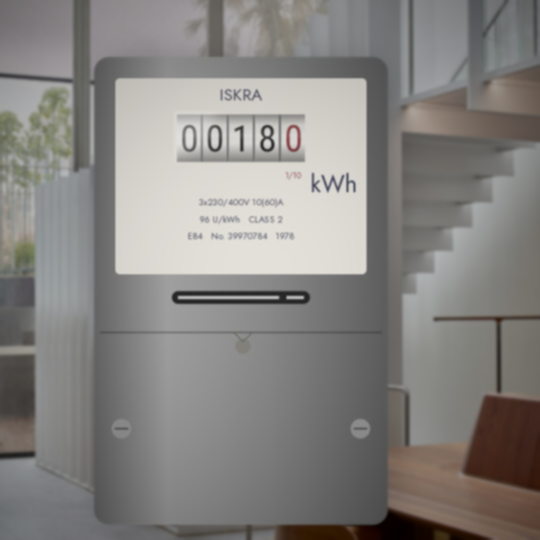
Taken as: kWh 18.0
